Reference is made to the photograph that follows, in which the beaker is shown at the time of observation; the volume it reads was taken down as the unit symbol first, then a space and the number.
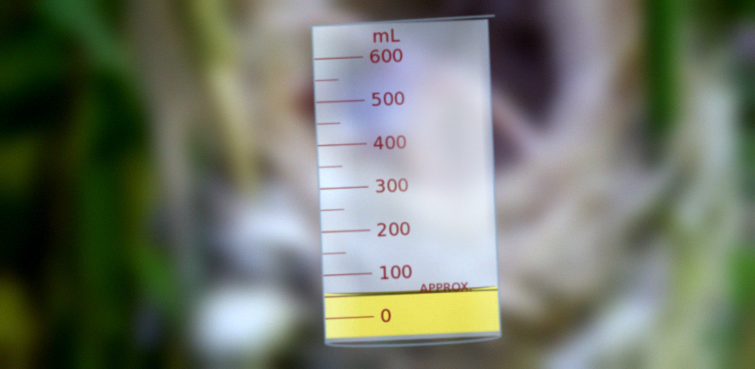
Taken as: mL 50
